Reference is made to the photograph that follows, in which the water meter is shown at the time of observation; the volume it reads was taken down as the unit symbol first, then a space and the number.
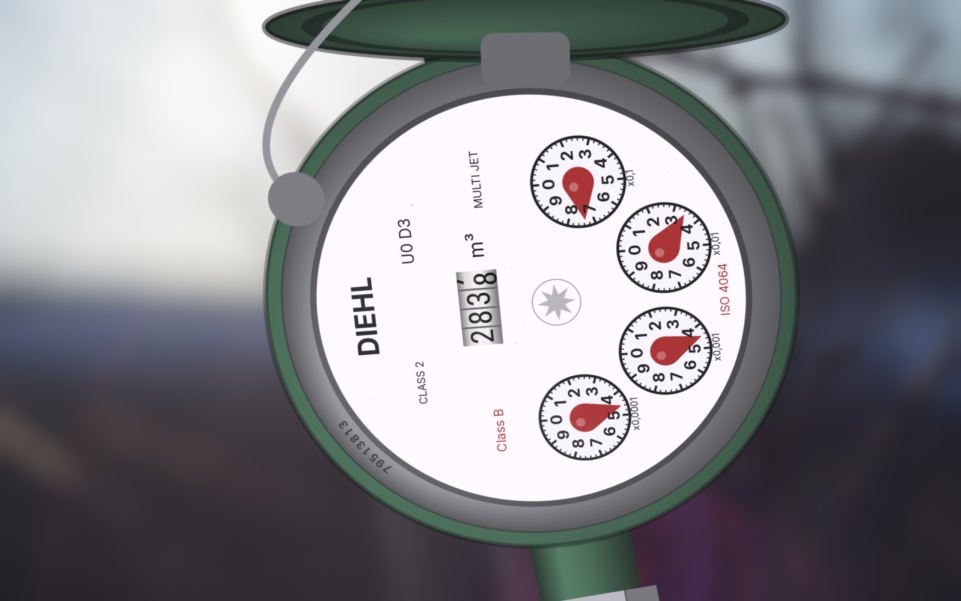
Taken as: m³ 2837.7344
